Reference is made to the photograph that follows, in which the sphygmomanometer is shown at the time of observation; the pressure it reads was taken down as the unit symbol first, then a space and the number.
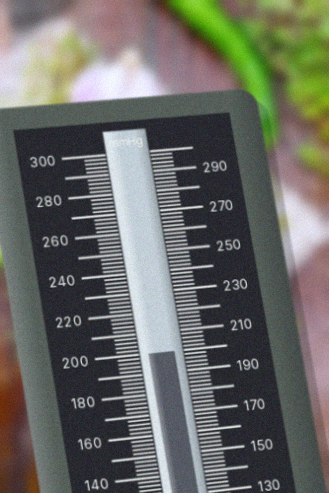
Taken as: mmHg 200
